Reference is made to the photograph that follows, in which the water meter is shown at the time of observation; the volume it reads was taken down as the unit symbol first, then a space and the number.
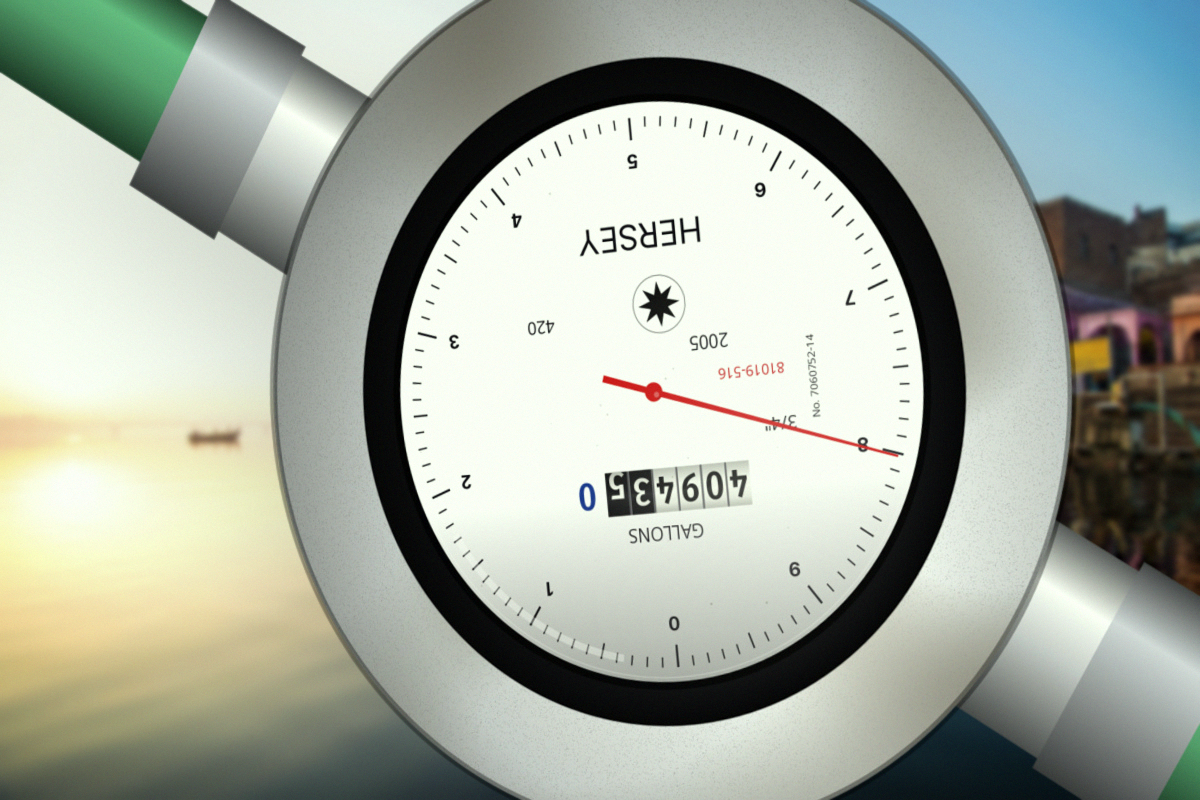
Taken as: gal 4094348.0
